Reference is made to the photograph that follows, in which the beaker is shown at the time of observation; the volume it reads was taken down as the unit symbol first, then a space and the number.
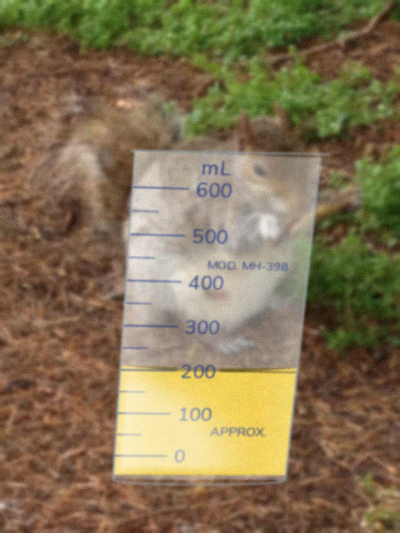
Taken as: mL 200
